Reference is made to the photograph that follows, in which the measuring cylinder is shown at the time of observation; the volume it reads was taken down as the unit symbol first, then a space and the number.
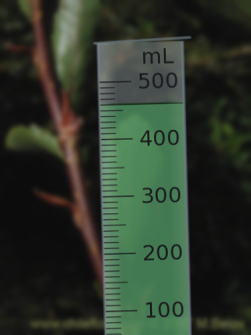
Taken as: mL 460
